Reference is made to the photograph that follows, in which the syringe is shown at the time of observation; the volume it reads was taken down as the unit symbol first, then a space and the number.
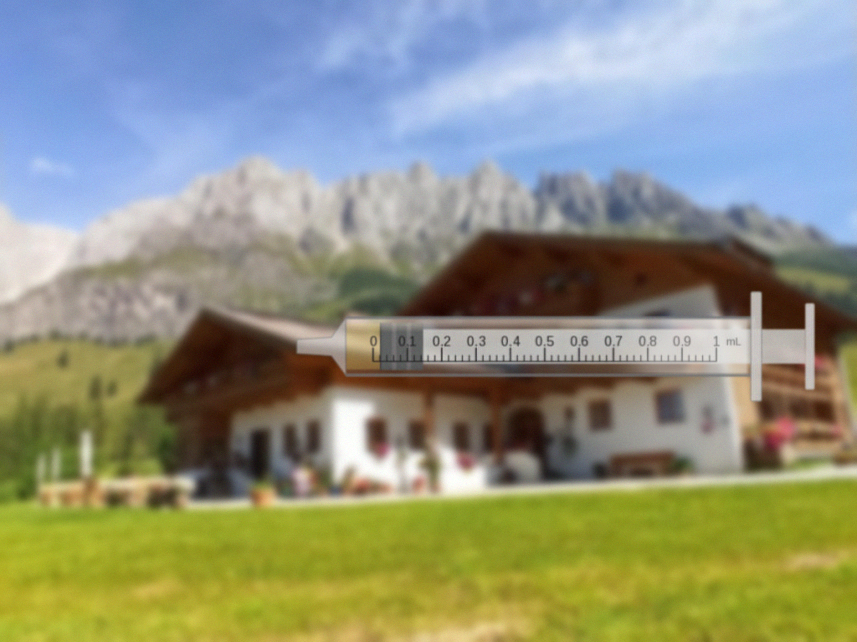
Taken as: mL 0.02
